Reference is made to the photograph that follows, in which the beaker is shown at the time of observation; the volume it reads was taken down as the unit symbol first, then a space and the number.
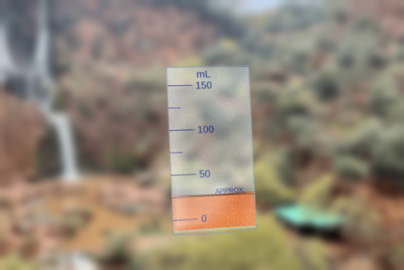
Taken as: mL 25
